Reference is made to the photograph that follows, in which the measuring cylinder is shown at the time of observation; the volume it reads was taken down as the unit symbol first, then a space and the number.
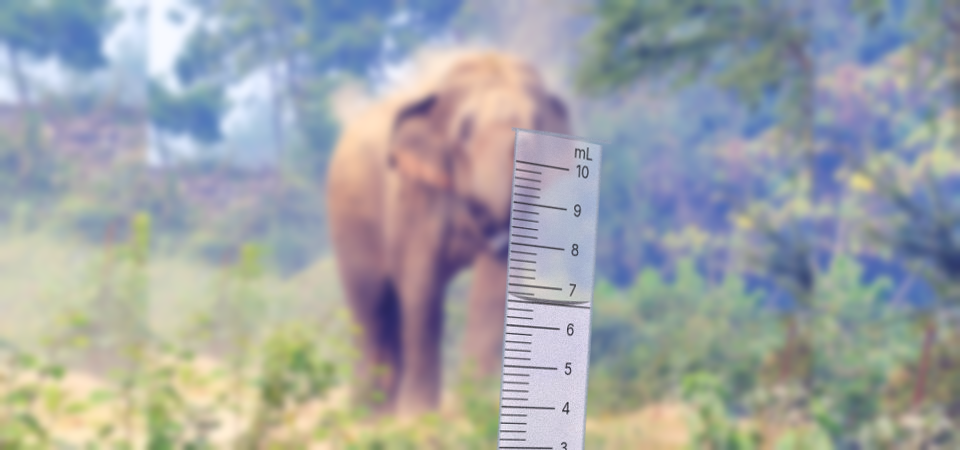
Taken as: mL 6.6
